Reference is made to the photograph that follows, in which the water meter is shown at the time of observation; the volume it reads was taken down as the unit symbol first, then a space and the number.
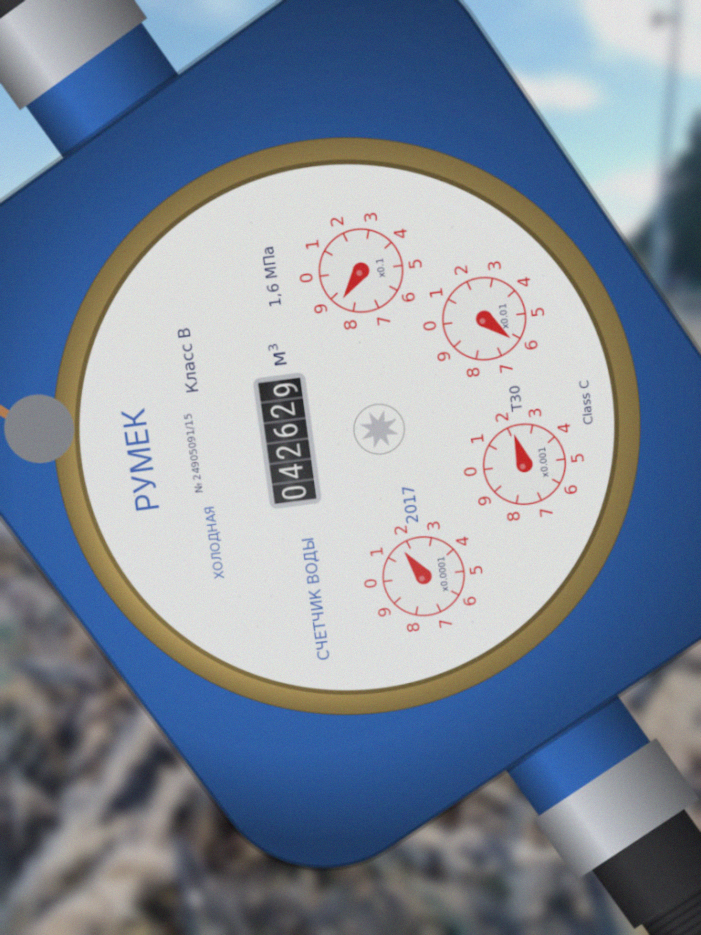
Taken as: m³ 42628.8621
